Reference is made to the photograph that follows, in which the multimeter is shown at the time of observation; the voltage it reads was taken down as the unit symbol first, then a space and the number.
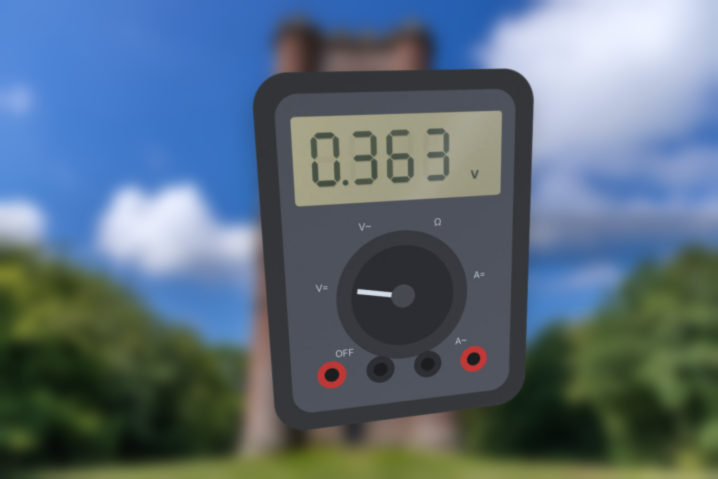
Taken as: V 0.363
